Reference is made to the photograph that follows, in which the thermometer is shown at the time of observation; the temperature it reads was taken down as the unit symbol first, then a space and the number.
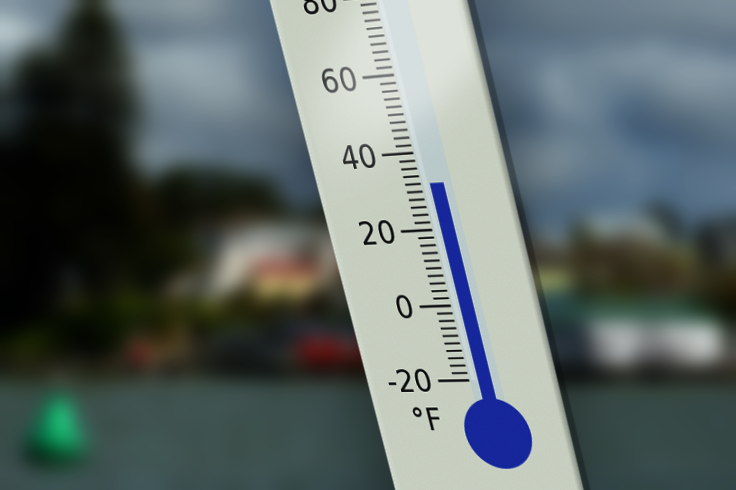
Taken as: °F 32
